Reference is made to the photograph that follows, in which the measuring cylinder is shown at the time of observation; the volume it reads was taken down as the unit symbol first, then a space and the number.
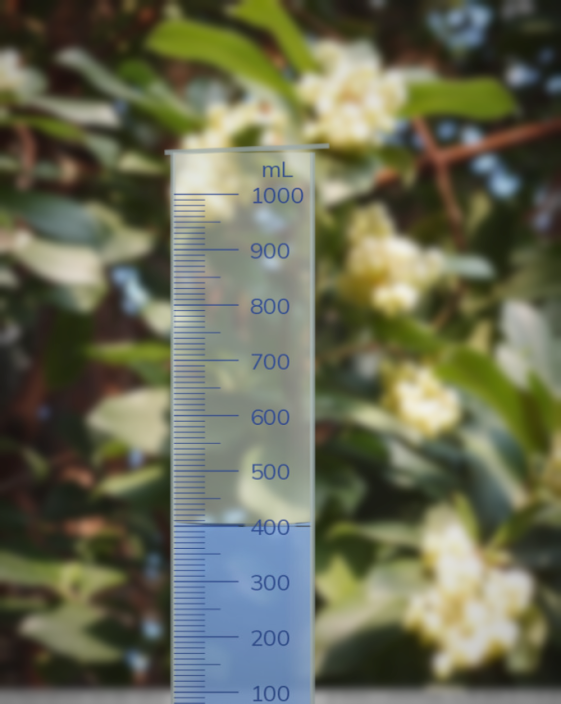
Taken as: mL 400
